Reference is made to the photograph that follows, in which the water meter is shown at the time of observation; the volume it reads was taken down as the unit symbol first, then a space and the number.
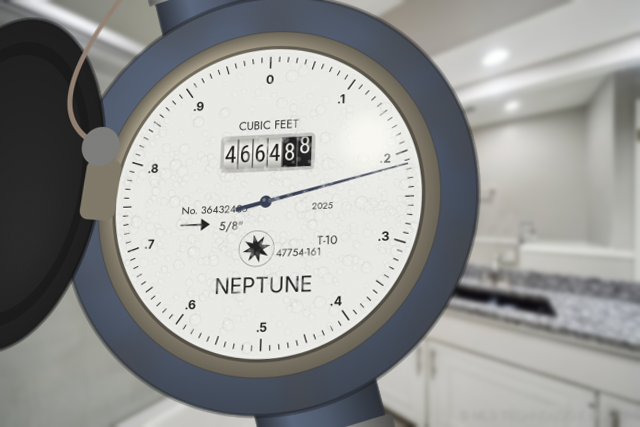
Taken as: ft³ 466488.21
